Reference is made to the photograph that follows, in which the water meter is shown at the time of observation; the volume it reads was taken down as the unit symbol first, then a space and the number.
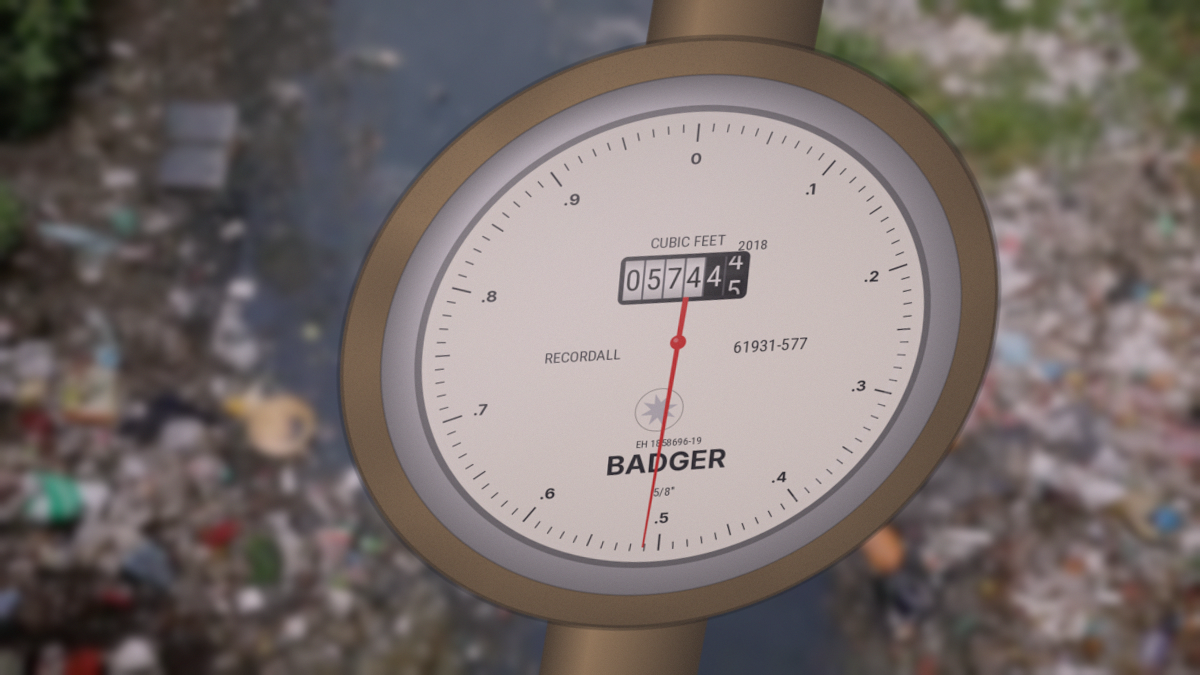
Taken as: ft³ 57444.51
